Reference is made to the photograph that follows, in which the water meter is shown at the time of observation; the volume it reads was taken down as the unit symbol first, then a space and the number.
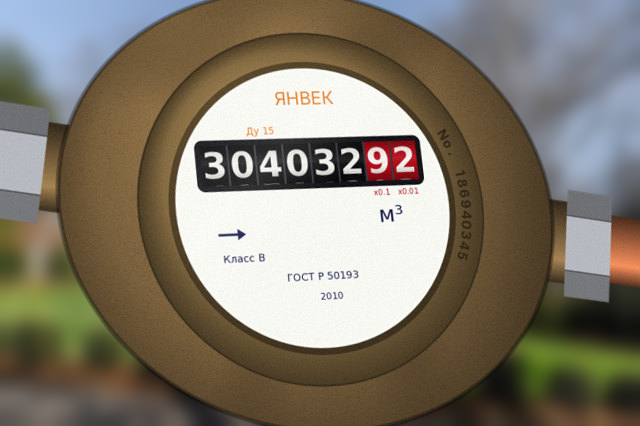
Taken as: m³ 304032.92
